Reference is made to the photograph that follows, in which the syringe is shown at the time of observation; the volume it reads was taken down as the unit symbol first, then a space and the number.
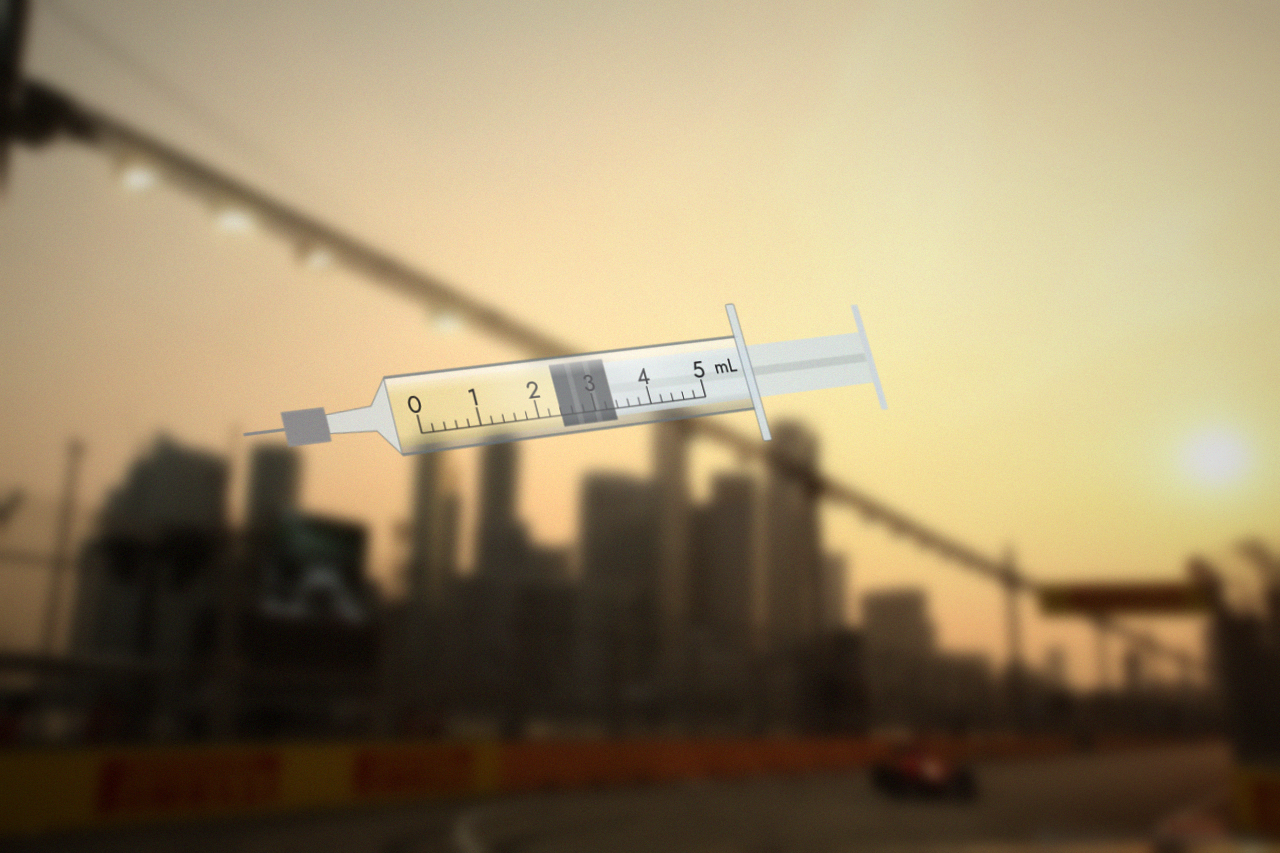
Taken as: mL 2.4
